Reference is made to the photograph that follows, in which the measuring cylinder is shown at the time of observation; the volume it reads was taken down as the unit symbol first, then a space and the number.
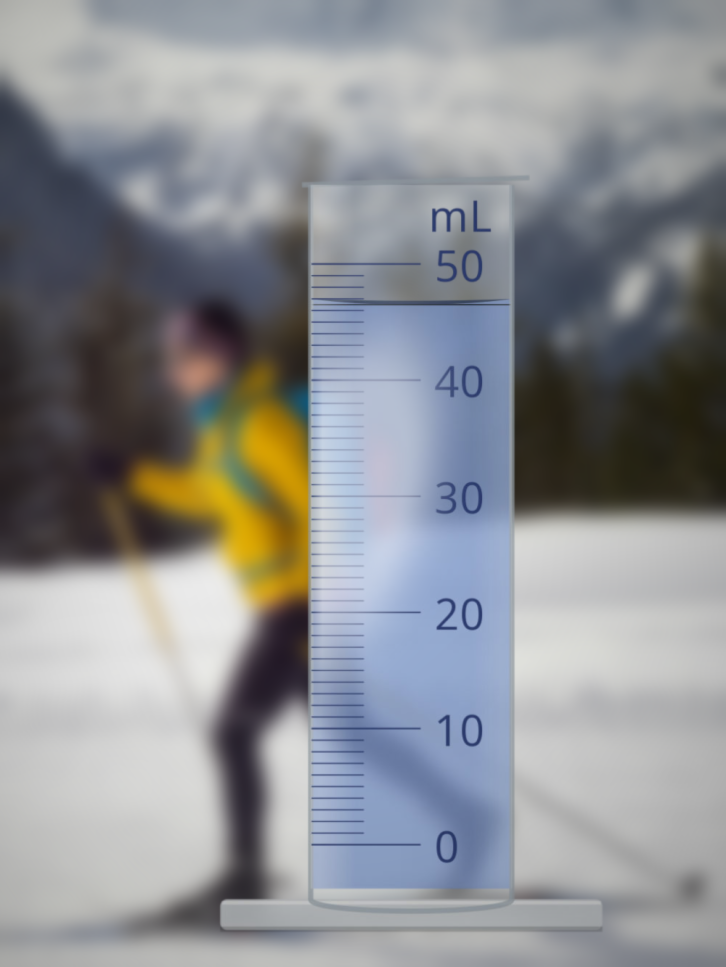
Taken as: mL 46.5
